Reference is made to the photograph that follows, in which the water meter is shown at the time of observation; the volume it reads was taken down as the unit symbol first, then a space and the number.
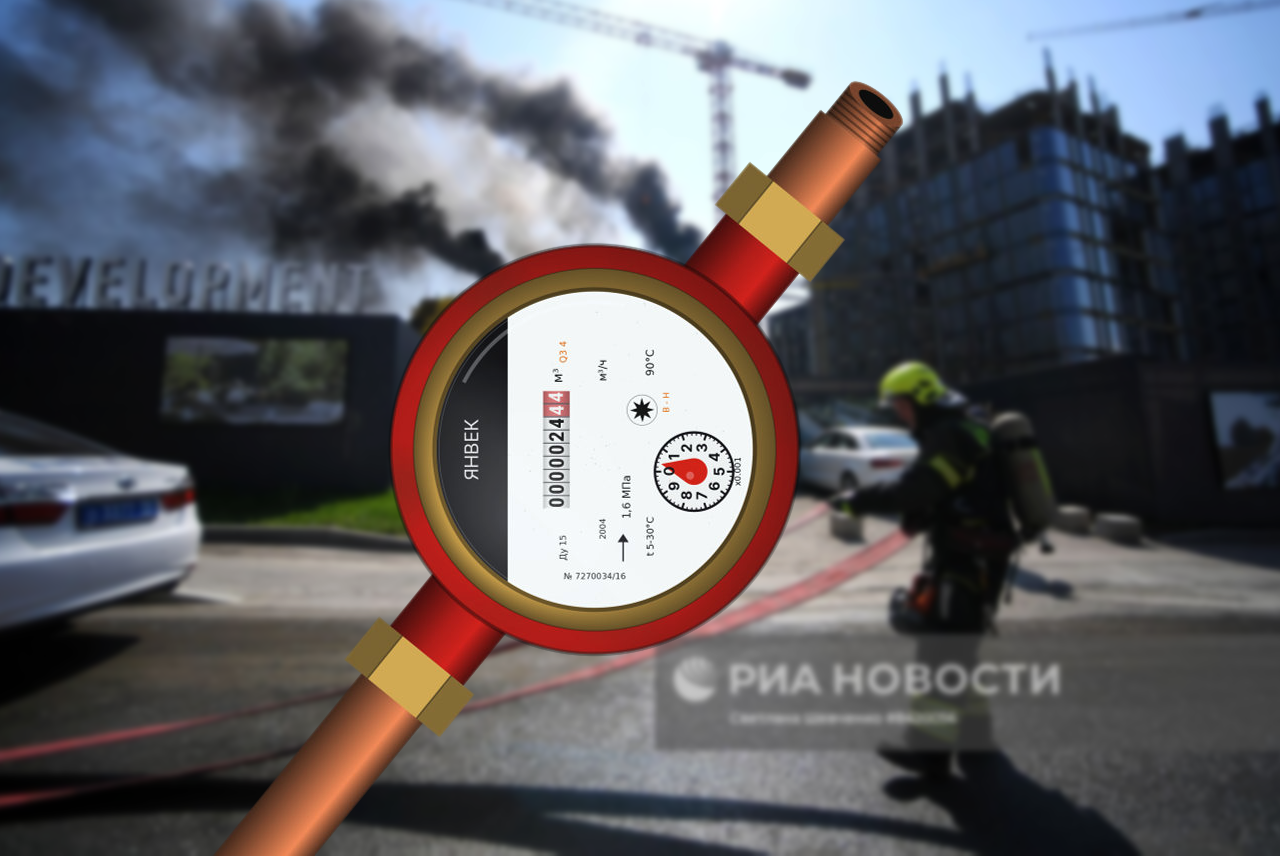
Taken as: m³ 24.440
